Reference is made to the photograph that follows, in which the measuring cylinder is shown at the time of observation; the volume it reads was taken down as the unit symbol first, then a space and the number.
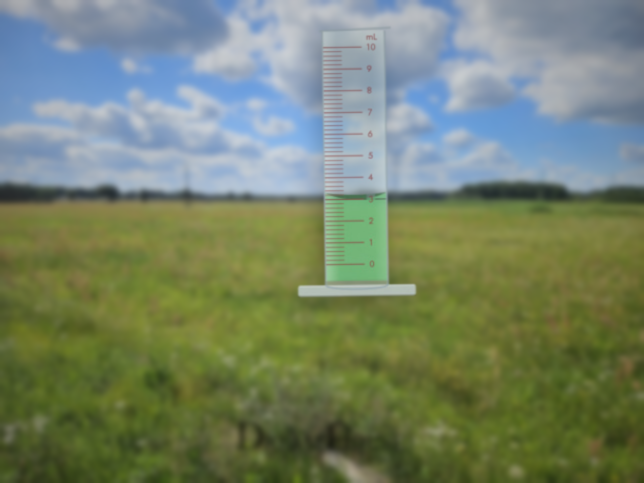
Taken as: mL 3
